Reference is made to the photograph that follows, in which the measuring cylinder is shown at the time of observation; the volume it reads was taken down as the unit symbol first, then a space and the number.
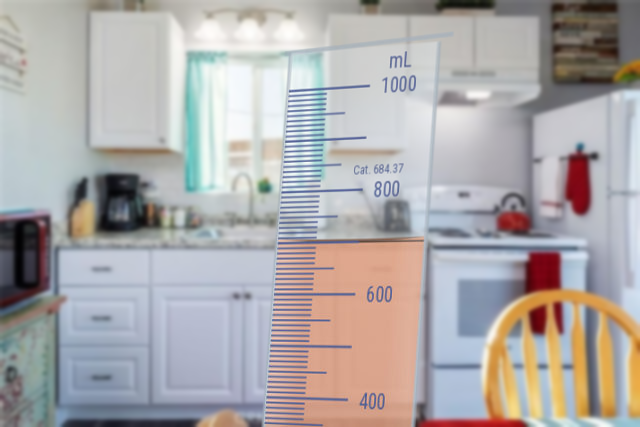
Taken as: mL 700
